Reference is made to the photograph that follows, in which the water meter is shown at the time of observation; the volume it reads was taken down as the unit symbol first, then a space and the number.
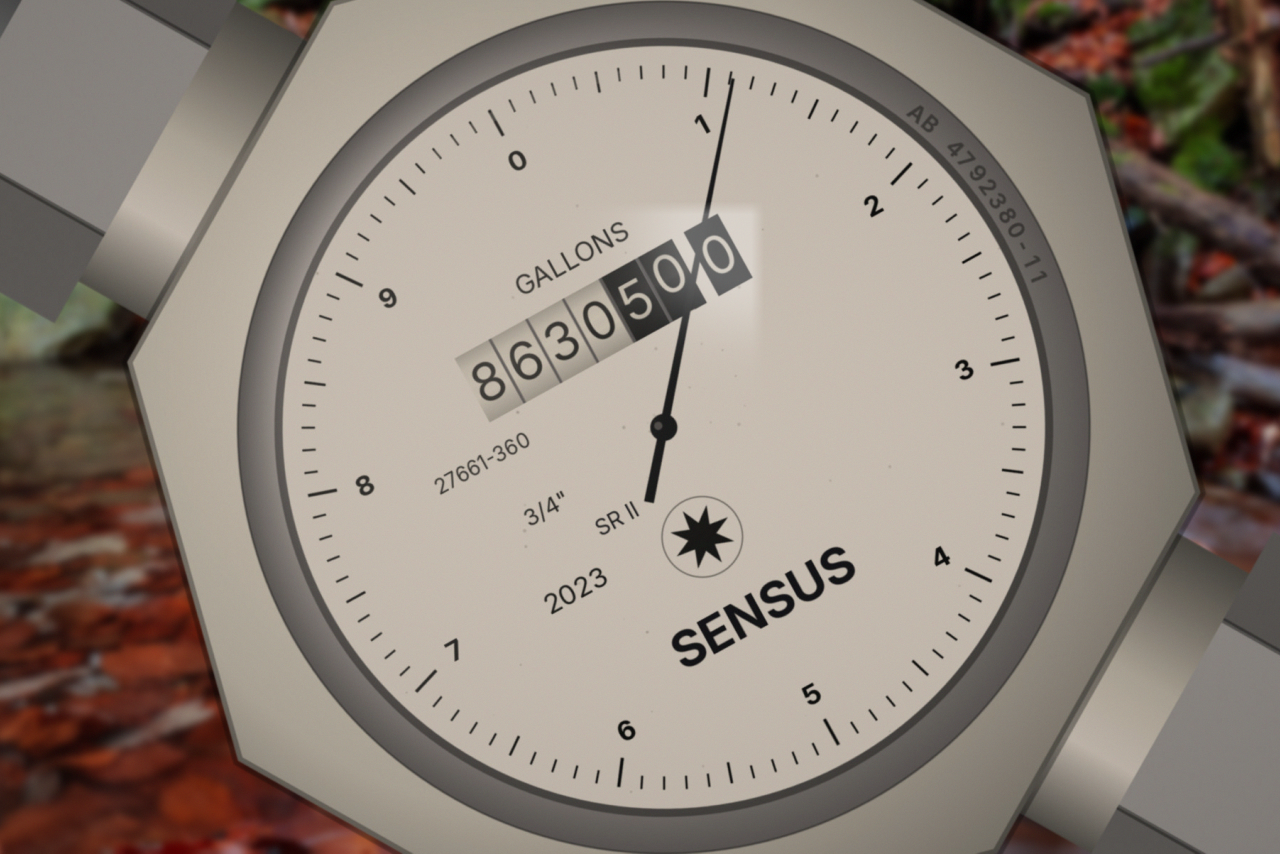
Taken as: gal 8630501.1
